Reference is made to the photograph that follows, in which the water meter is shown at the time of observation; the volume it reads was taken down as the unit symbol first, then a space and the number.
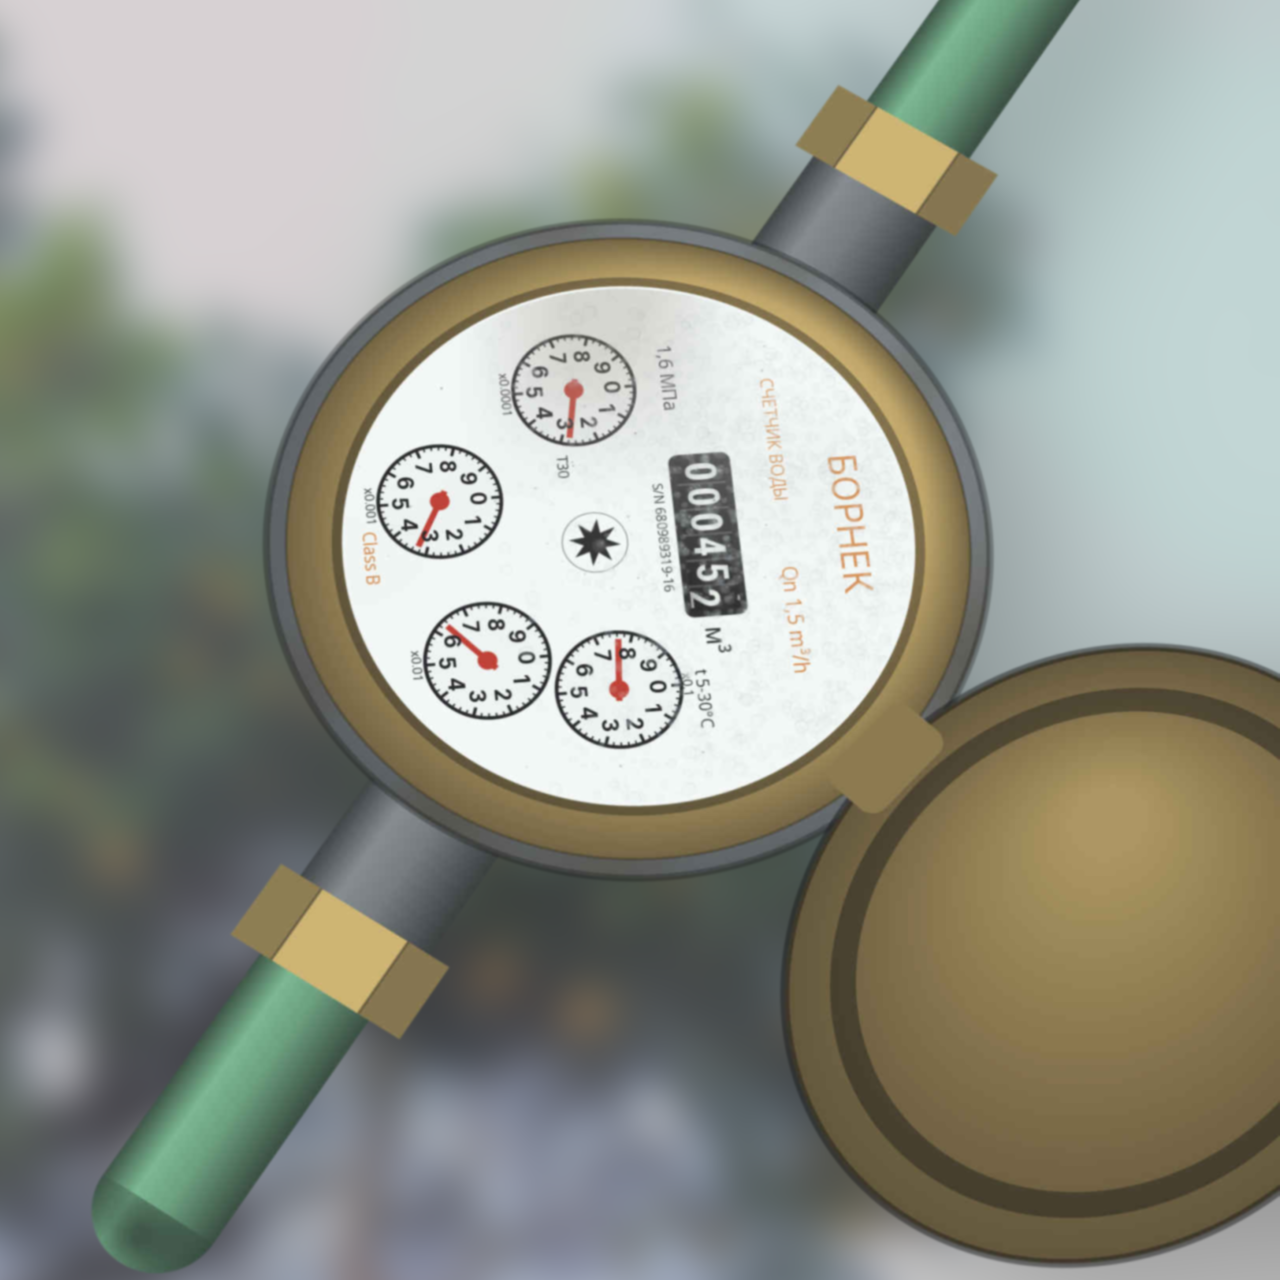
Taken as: m³ 451.7632
